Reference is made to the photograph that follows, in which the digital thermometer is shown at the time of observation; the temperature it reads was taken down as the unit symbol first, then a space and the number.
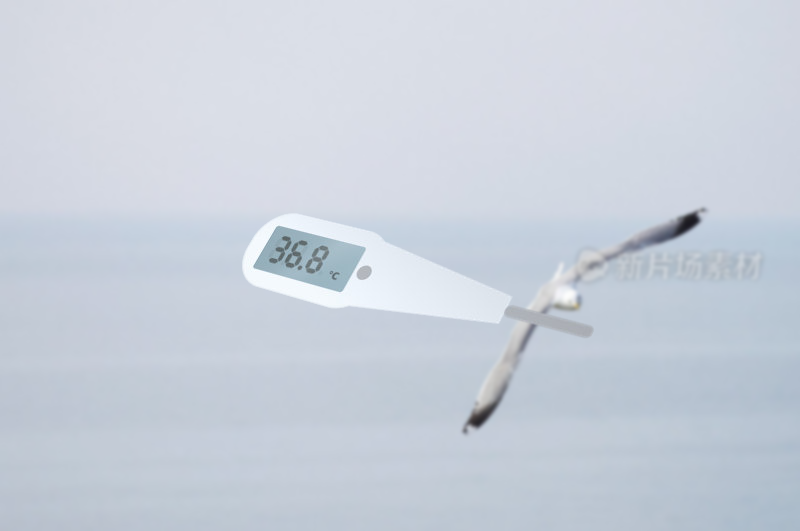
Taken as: °C 36.8
